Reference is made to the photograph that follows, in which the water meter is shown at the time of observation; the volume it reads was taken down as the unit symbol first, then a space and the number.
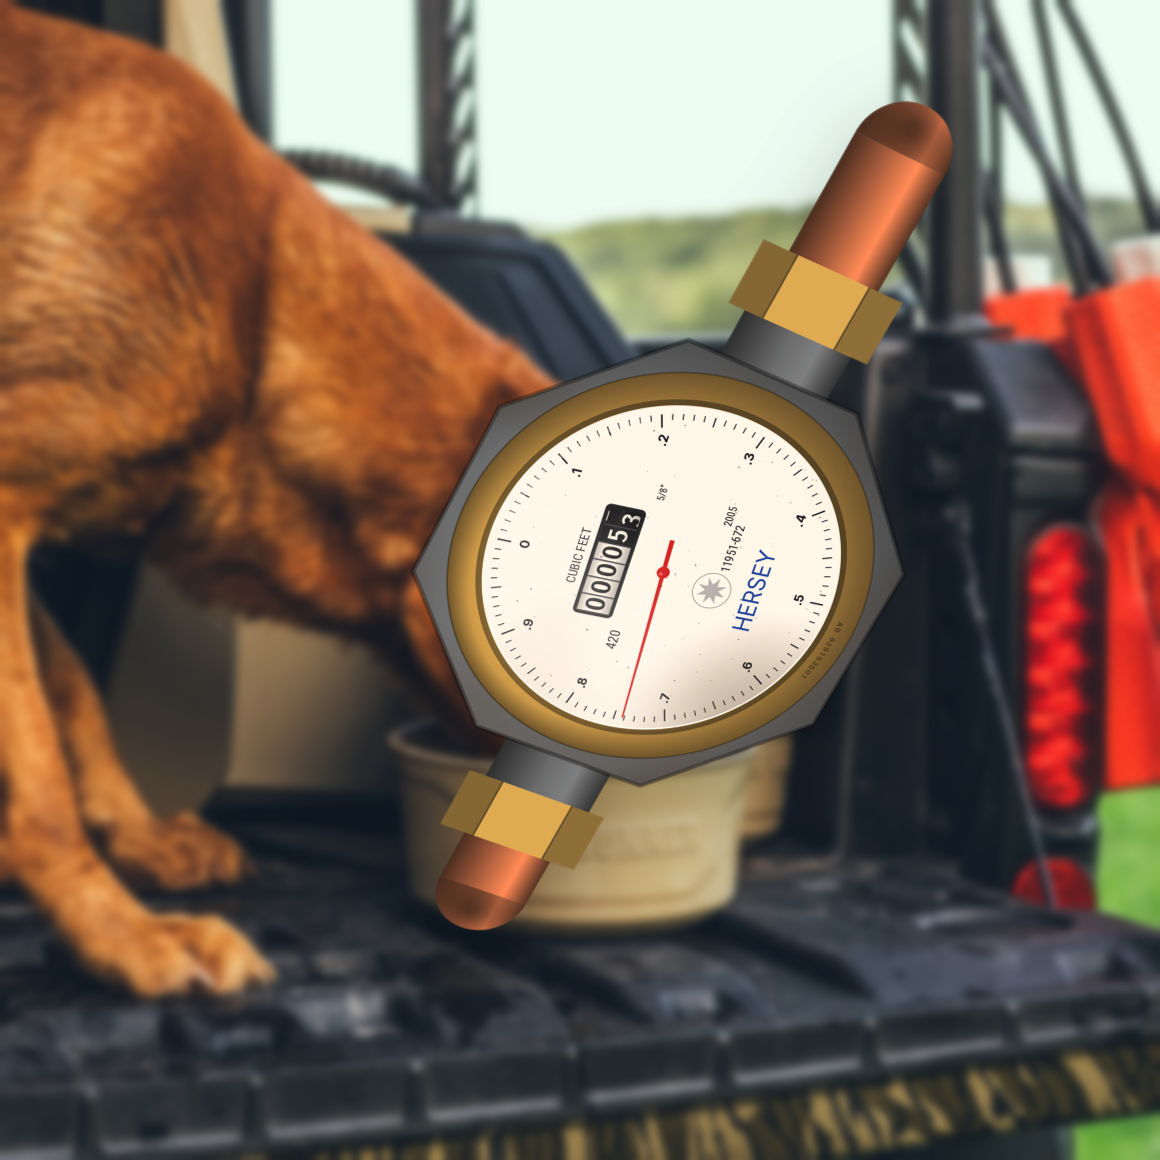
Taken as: ft³ 52.74
